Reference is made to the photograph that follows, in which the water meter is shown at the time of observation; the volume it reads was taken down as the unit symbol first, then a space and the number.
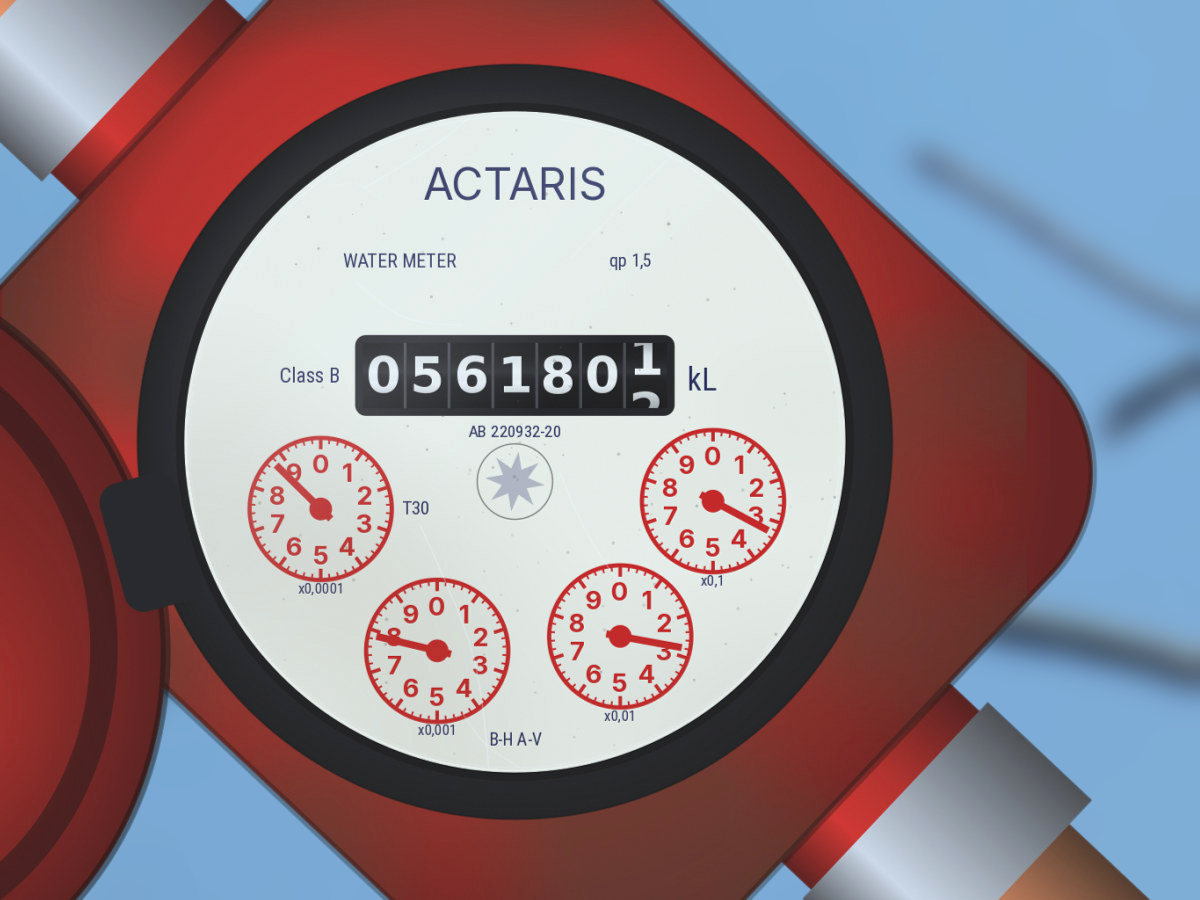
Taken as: kL 561801.3278
